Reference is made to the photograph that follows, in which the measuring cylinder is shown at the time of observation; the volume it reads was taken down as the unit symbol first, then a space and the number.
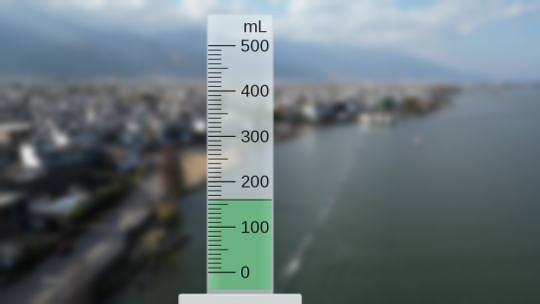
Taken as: mL 160
